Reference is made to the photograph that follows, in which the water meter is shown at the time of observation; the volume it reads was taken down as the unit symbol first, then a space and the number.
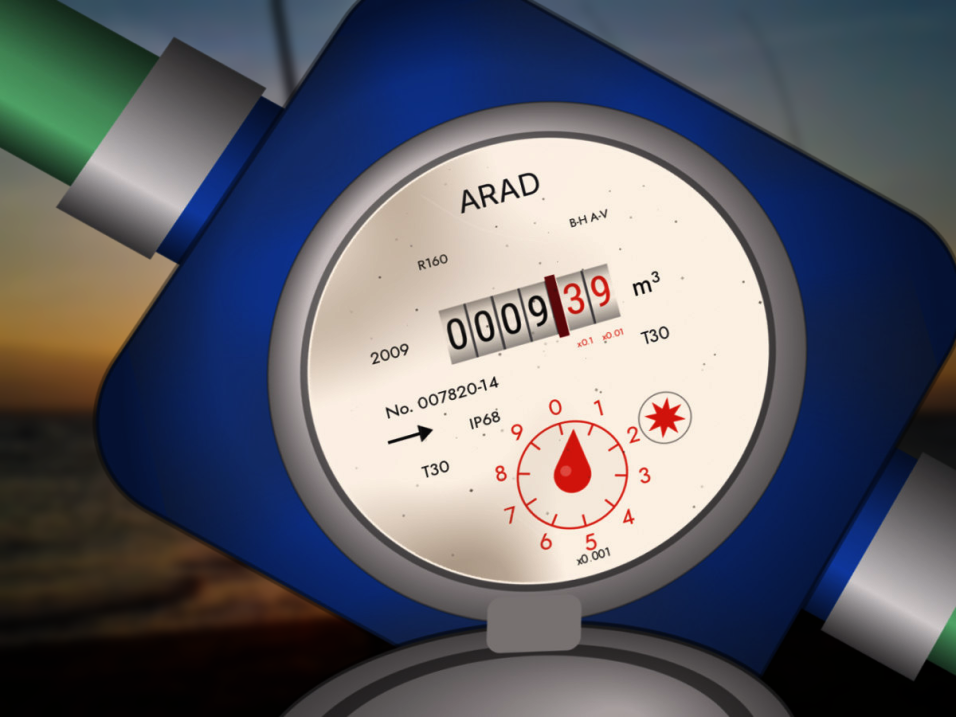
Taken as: m³ 9.390
